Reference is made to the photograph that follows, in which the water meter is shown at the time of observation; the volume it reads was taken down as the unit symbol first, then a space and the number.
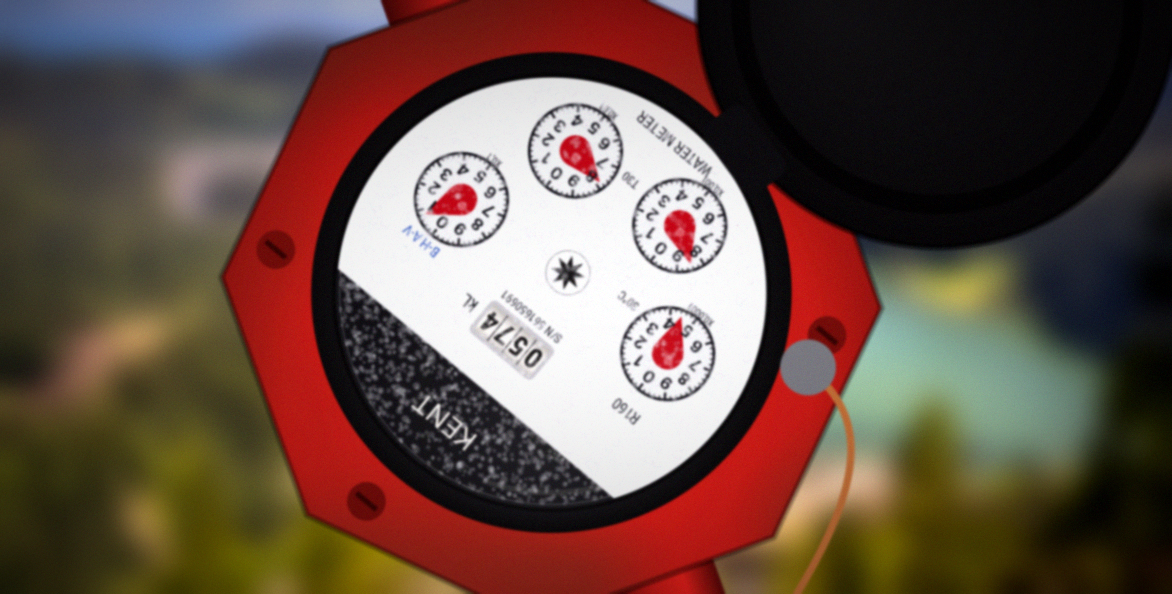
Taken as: kL 574.0784
